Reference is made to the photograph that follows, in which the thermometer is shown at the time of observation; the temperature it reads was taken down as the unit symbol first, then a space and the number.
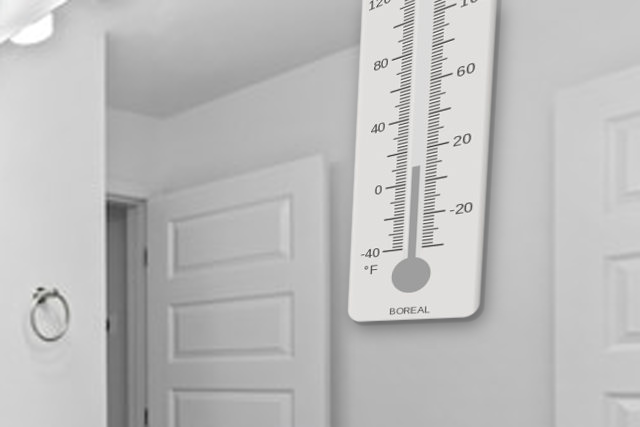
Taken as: °F 10
